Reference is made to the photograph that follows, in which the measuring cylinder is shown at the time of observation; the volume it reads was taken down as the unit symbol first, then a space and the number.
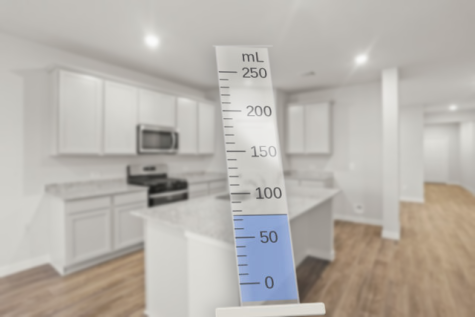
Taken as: mL 75
